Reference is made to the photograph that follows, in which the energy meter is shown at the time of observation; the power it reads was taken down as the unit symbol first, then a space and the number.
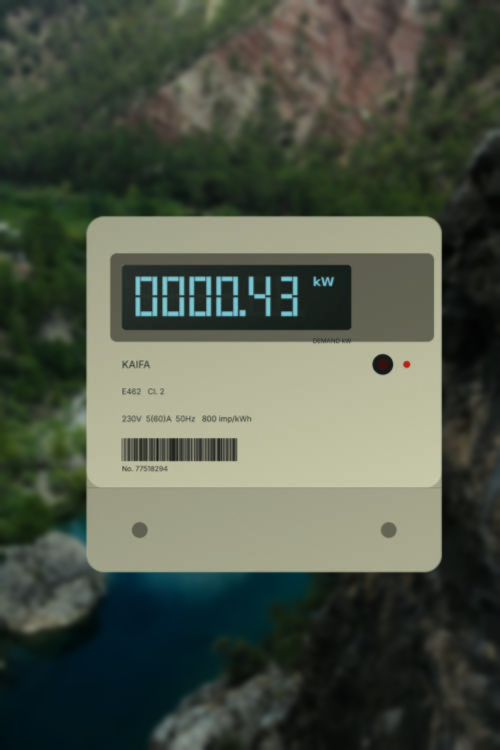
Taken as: kW 0.43
